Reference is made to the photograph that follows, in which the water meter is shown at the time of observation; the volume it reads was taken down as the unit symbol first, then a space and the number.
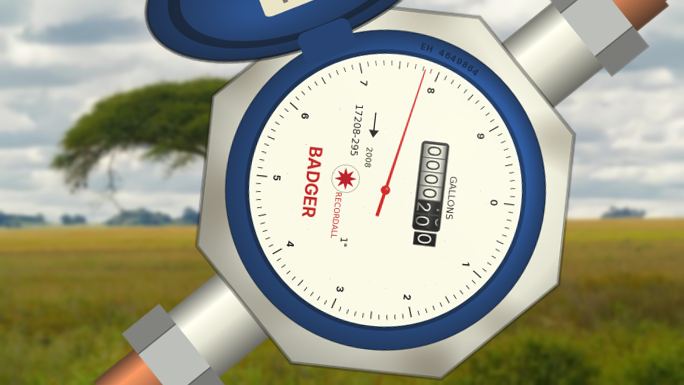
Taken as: gal 197.8
